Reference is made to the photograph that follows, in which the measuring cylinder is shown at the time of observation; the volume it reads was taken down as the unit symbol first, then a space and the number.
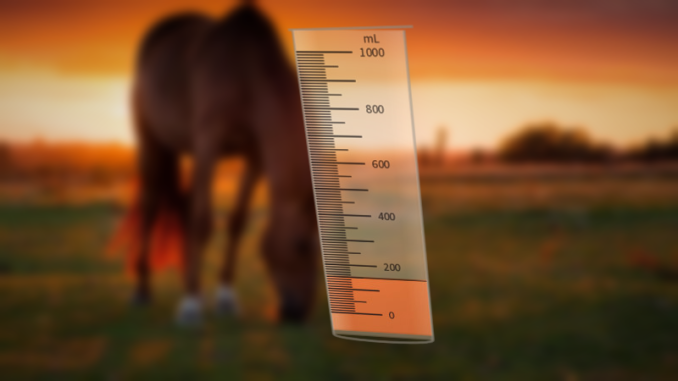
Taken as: mL 150
